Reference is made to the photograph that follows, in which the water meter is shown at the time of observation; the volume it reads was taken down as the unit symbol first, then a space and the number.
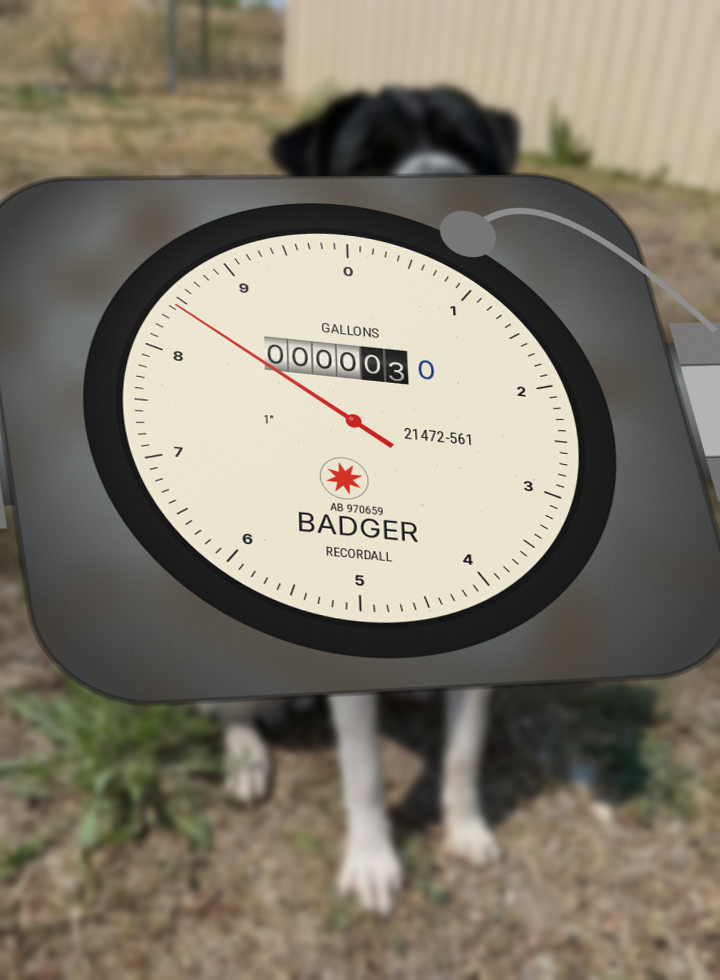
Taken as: gal 28.4
